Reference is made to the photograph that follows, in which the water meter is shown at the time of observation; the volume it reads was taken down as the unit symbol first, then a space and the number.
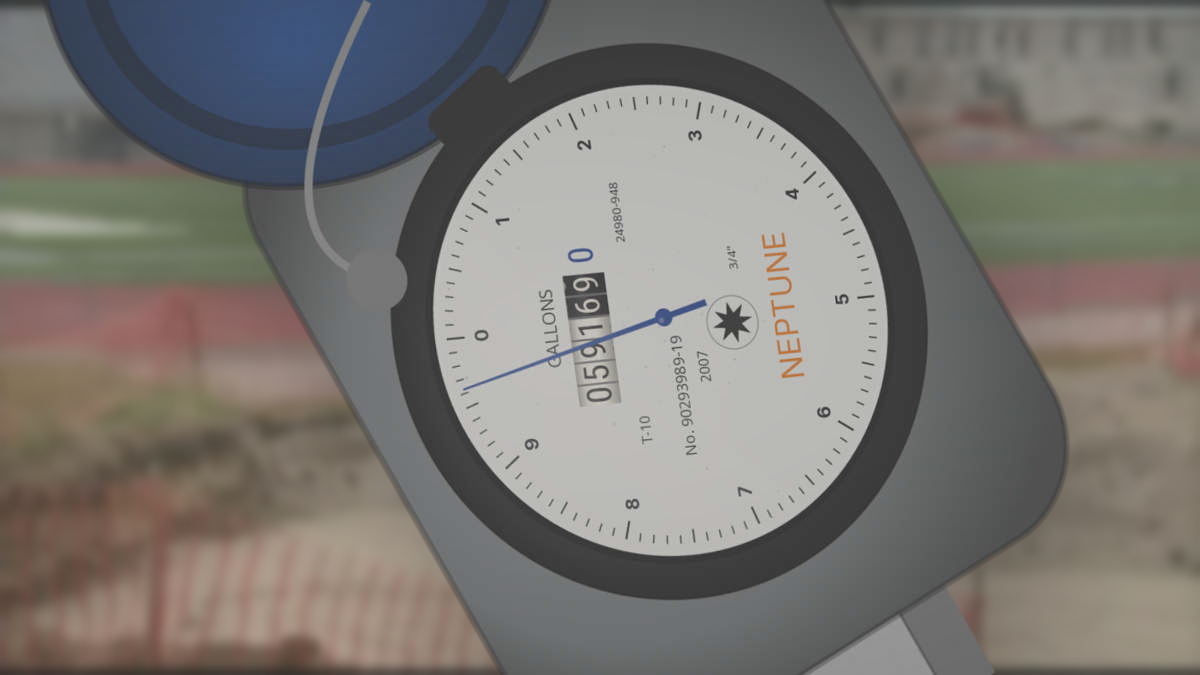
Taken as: gal 591689.6
